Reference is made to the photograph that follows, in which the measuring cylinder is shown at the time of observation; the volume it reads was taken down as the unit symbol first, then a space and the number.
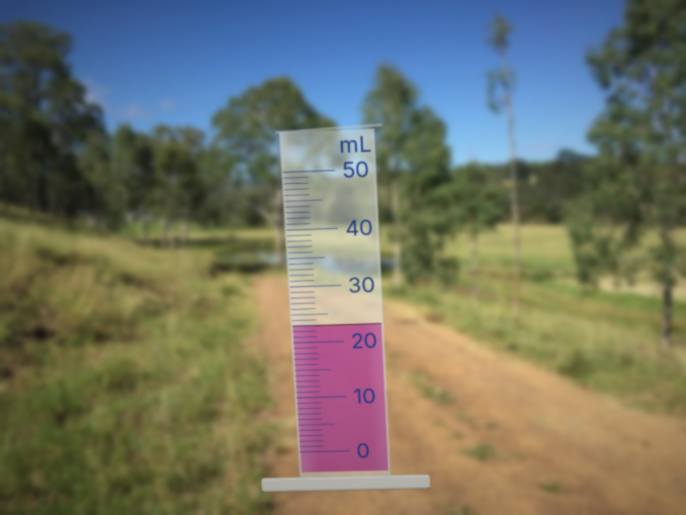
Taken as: mL 23
